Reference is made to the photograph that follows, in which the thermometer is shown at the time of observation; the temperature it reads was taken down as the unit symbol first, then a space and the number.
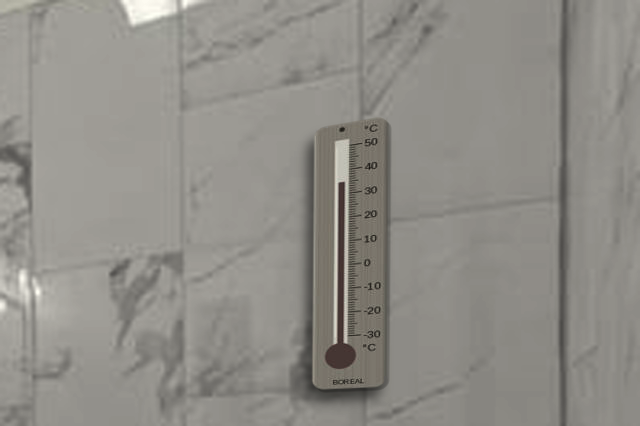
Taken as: °C 35
